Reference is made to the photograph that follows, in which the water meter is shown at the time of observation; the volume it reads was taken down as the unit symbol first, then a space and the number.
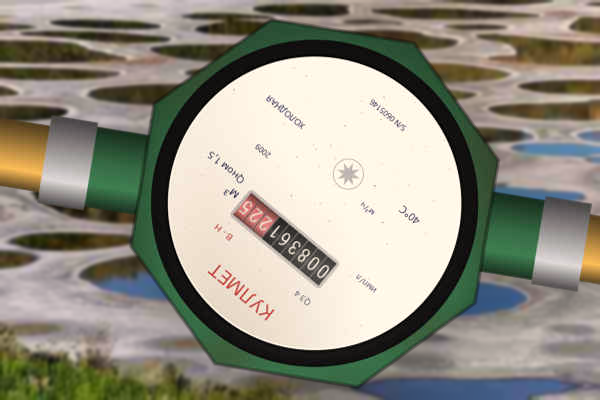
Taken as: m³ 8361.225
